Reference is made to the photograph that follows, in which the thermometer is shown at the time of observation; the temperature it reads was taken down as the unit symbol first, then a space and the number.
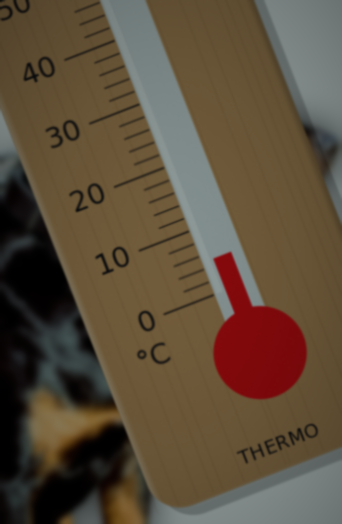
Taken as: °C 5
